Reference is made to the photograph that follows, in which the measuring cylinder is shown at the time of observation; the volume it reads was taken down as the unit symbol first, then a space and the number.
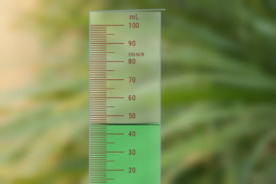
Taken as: mL 45
